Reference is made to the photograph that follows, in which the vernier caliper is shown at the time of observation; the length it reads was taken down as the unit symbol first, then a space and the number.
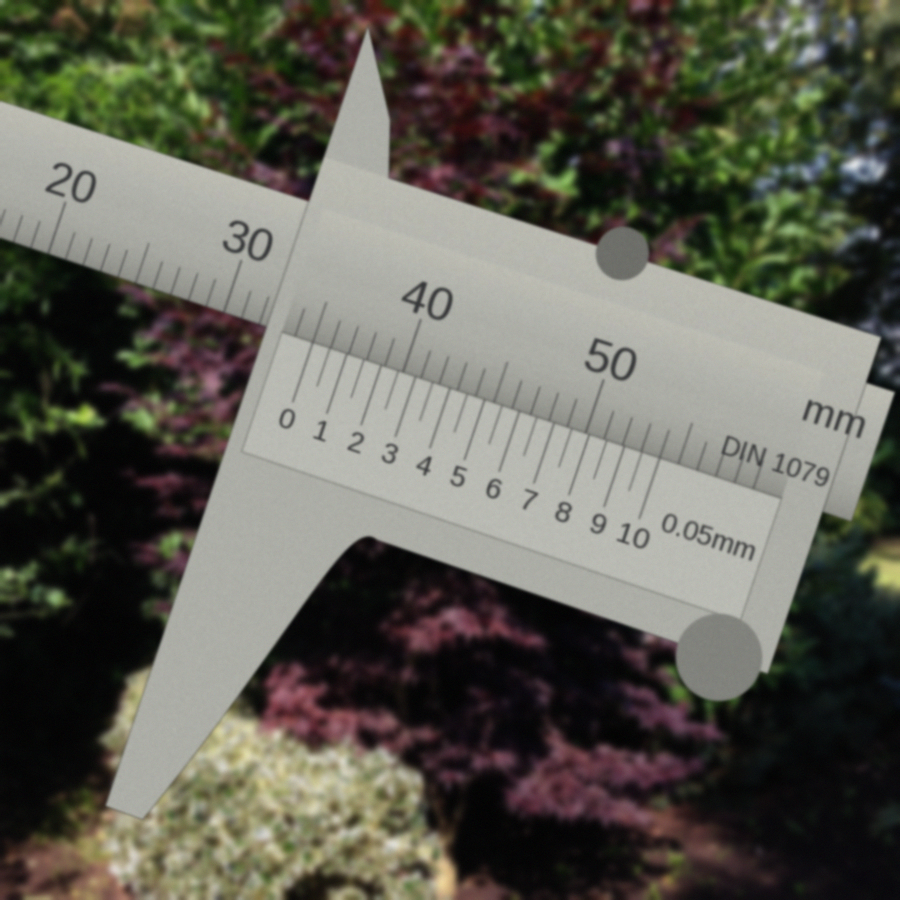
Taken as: mm 35.0
